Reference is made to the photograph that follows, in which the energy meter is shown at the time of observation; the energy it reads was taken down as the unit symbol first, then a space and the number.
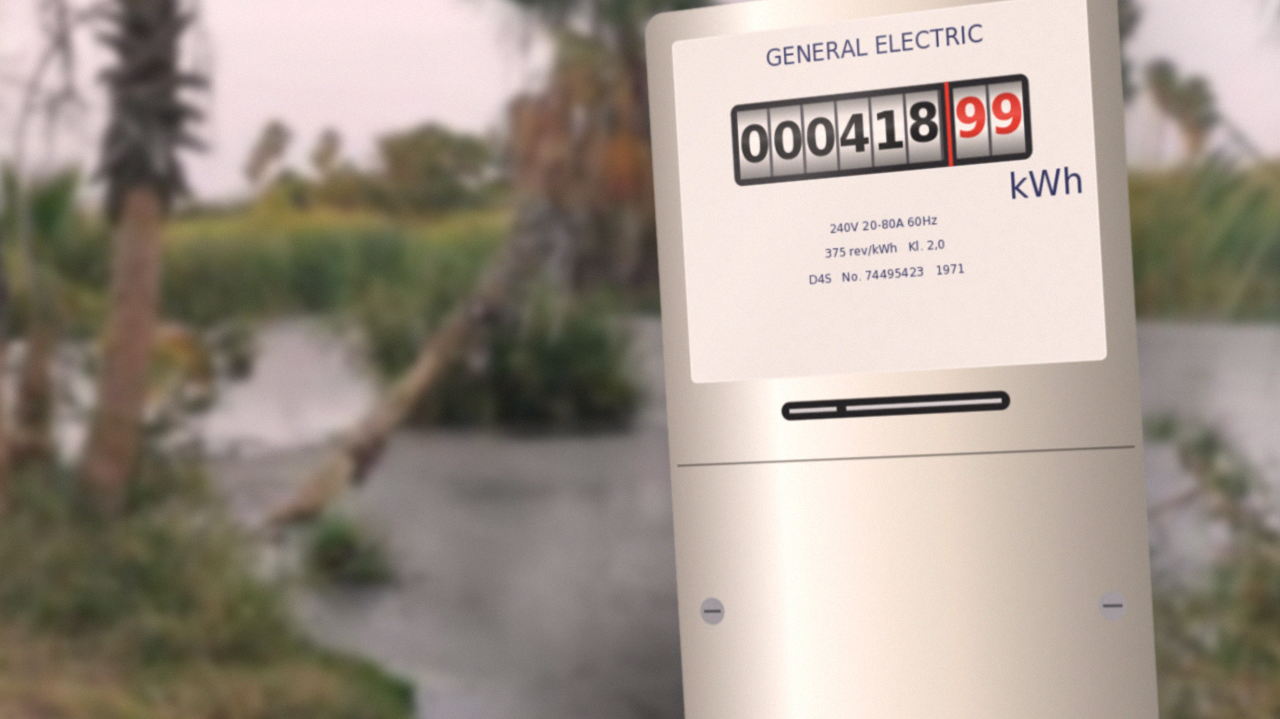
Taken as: kWh 418.99
